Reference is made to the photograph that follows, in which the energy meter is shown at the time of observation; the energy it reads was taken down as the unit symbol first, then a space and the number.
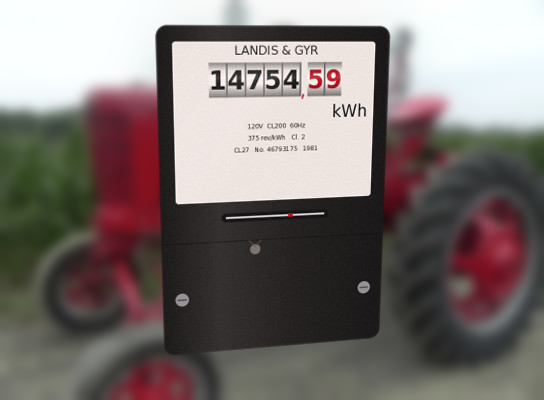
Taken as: kWh 14754.59
